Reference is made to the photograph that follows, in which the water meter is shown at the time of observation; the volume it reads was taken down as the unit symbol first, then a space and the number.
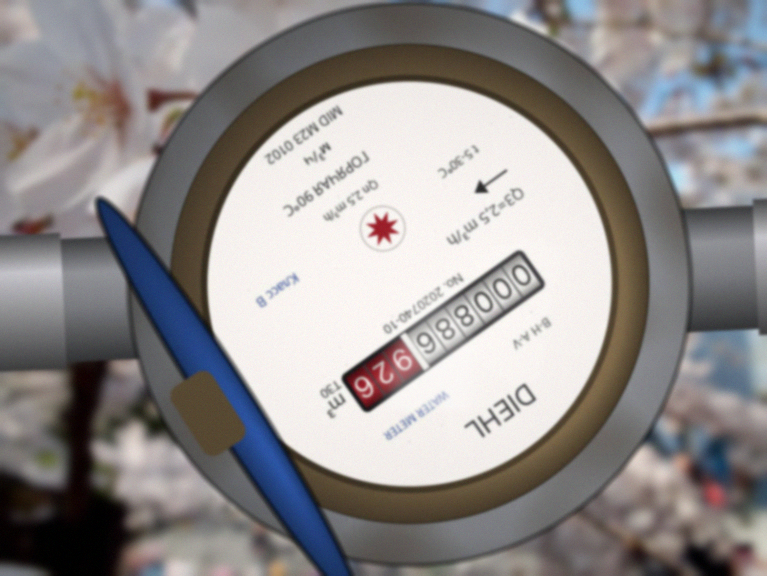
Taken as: m³ 886.926
